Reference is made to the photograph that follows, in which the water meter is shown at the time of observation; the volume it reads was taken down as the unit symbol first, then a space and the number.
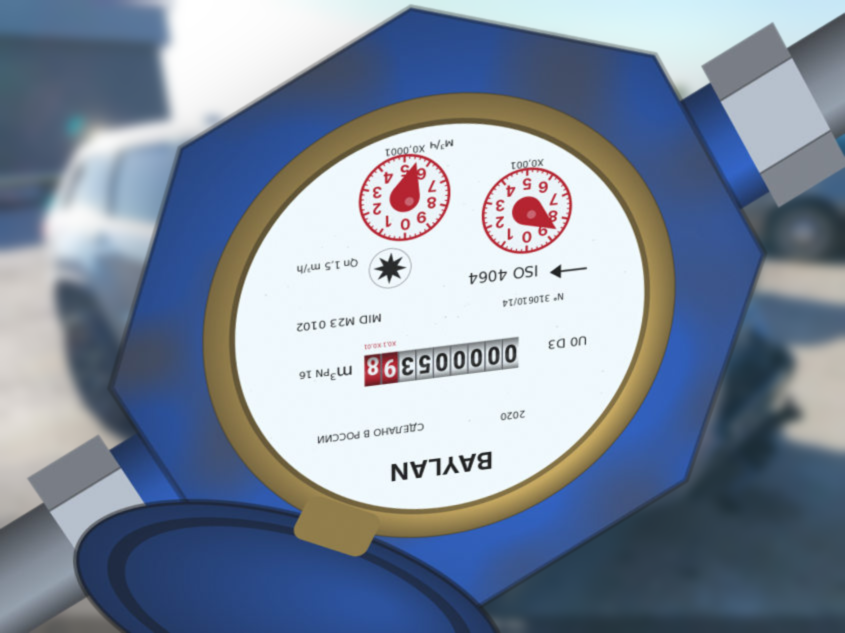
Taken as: m³ 53.9785
